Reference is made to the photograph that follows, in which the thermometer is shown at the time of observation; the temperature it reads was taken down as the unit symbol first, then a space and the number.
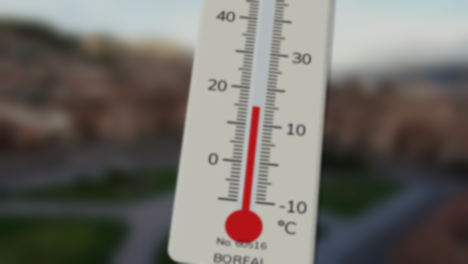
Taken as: °C 15
